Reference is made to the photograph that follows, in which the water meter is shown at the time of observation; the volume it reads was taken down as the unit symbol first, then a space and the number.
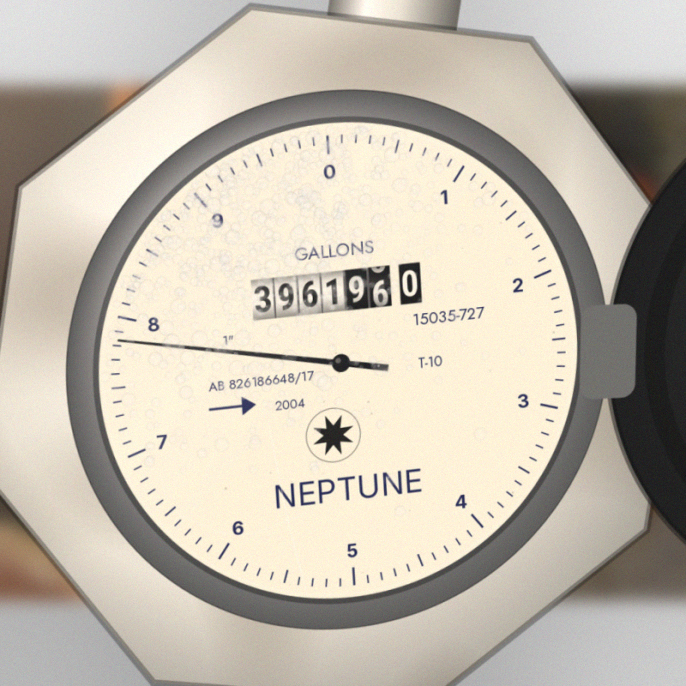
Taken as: gal 3961957.8
